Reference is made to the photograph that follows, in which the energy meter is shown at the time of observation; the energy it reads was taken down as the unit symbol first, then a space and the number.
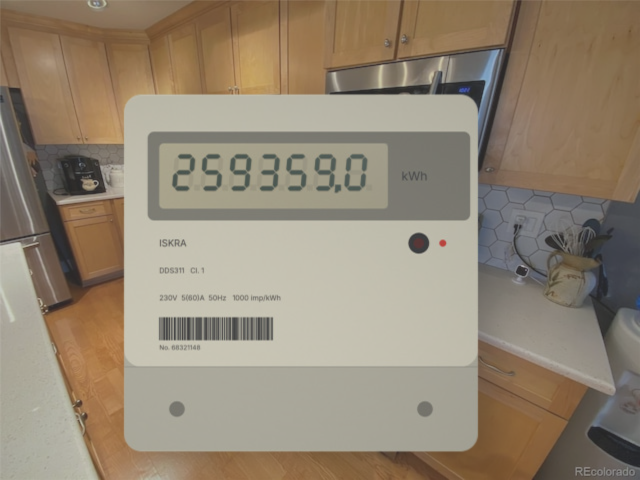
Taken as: kWh 259359.0
